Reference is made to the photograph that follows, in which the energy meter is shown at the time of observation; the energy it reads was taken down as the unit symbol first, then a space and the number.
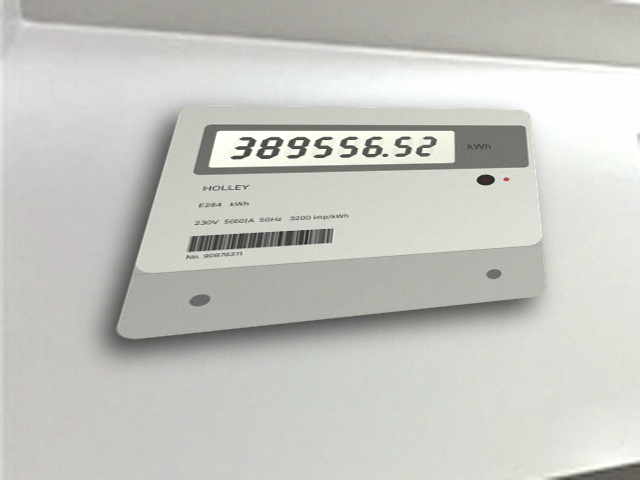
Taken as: kWh 389556.52
